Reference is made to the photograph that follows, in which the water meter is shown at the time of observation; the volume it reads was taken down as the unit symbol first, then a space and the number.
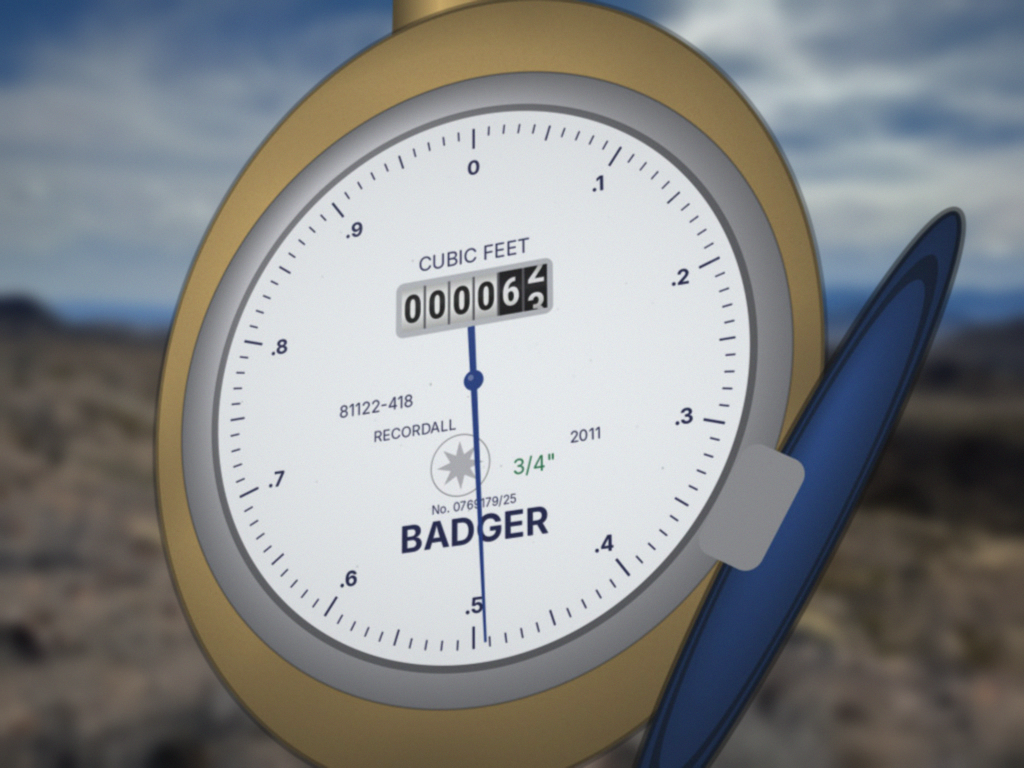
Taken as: ft³ 62.49
